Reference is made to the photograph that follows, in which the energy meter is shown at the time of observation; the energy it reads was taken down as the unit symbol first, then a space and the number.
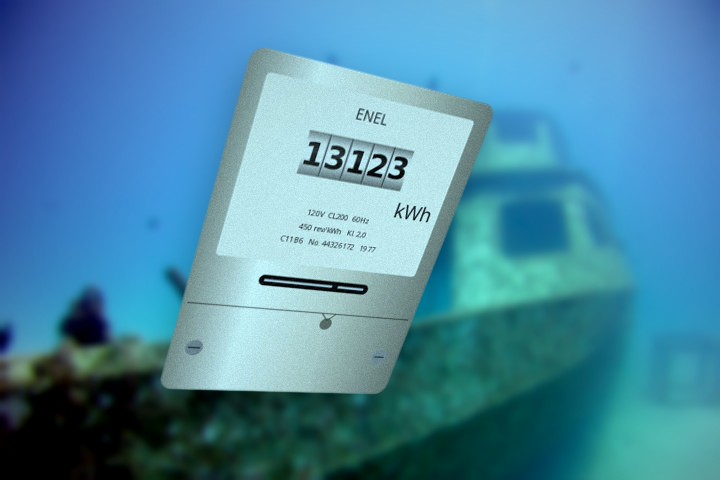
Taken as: kWh 13123
